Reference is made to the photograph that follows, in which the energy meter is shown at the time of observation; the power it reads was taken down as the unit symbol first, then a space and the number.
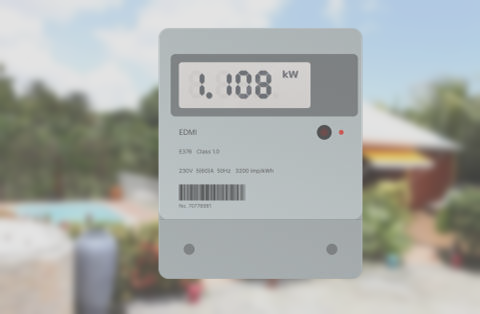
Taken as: kW 1.108
